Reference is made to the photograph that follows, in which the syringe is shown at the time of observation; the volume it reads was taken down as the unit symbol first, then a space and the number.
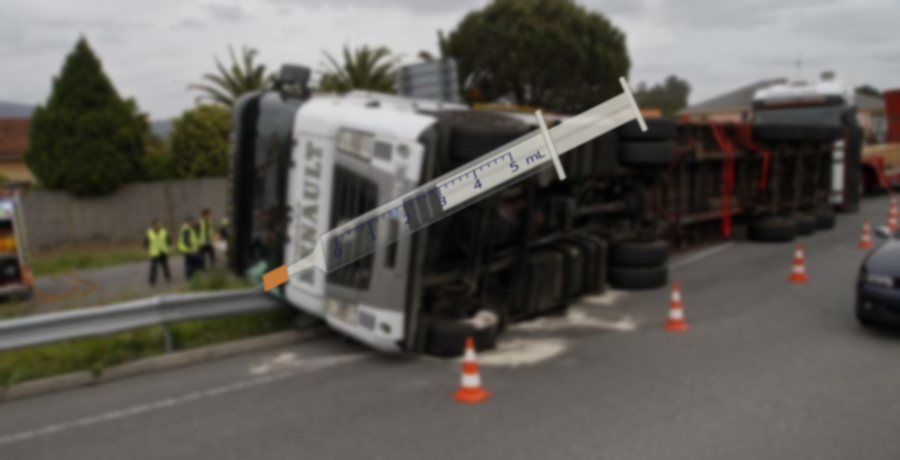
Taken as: mL 2
